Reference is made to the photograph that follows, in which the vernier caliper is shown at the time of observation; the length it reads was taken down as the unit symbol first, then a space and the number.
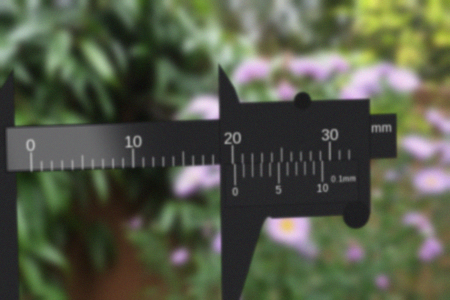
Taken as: mm 20.2
